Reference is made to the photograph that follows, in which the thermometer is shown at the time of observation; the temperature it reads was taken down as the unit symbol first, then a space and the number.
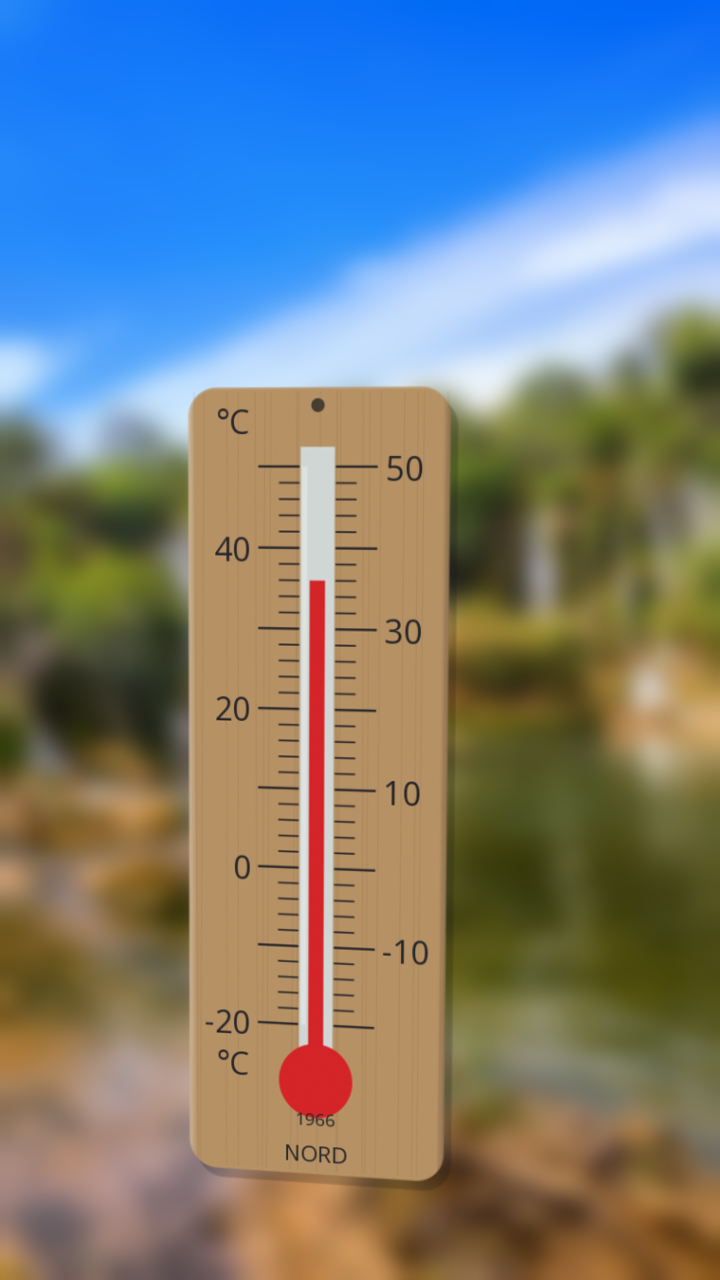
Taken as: °C 36
